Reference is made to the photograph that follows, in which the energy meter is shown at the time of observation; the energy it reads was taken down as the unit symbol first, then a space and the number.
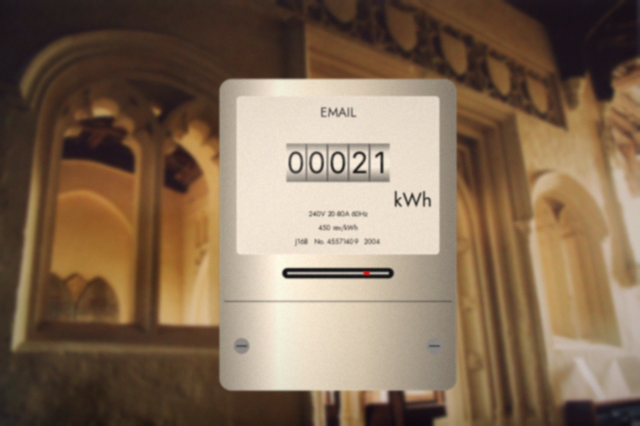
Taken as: kWh 21
